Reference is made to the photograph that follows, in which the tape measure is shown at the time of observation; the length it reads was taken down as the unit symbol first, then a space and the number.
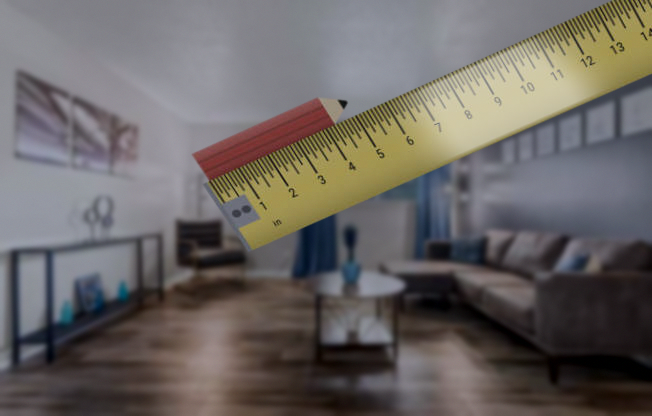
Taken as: in 5
